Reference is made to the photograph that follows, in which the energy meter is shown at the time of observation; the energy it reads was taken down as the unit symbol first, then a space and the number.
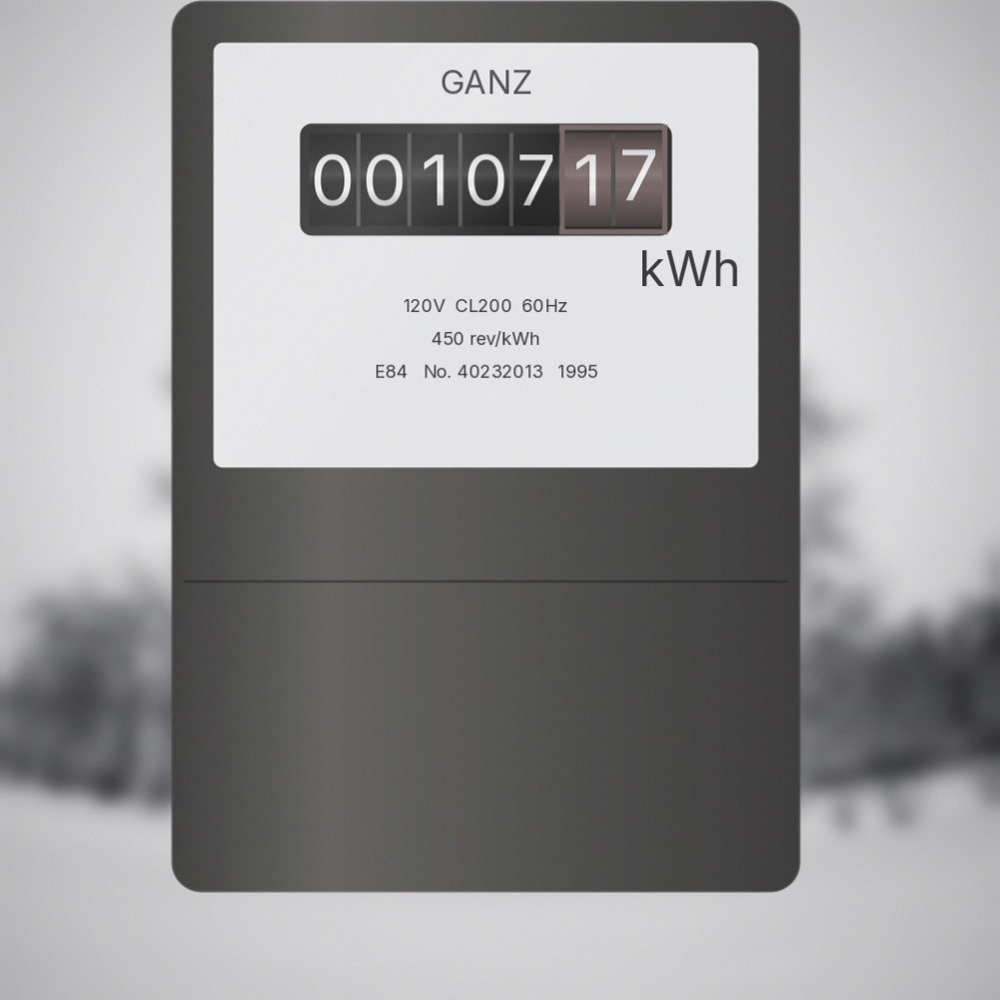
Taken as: kWh 107.17
